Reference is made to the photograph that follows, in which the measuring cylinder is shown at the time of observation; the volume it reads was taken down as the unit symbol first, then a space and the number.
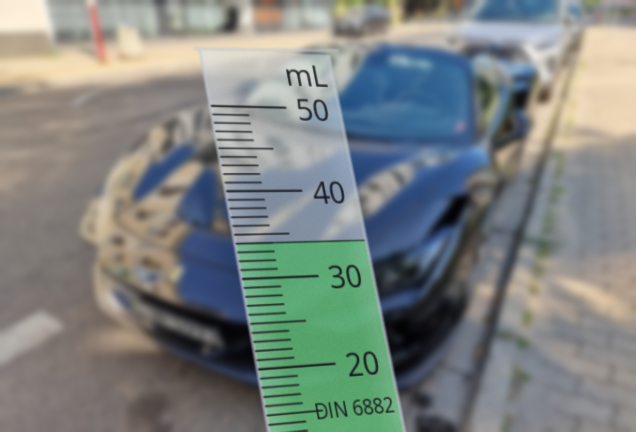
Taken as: mL 34
